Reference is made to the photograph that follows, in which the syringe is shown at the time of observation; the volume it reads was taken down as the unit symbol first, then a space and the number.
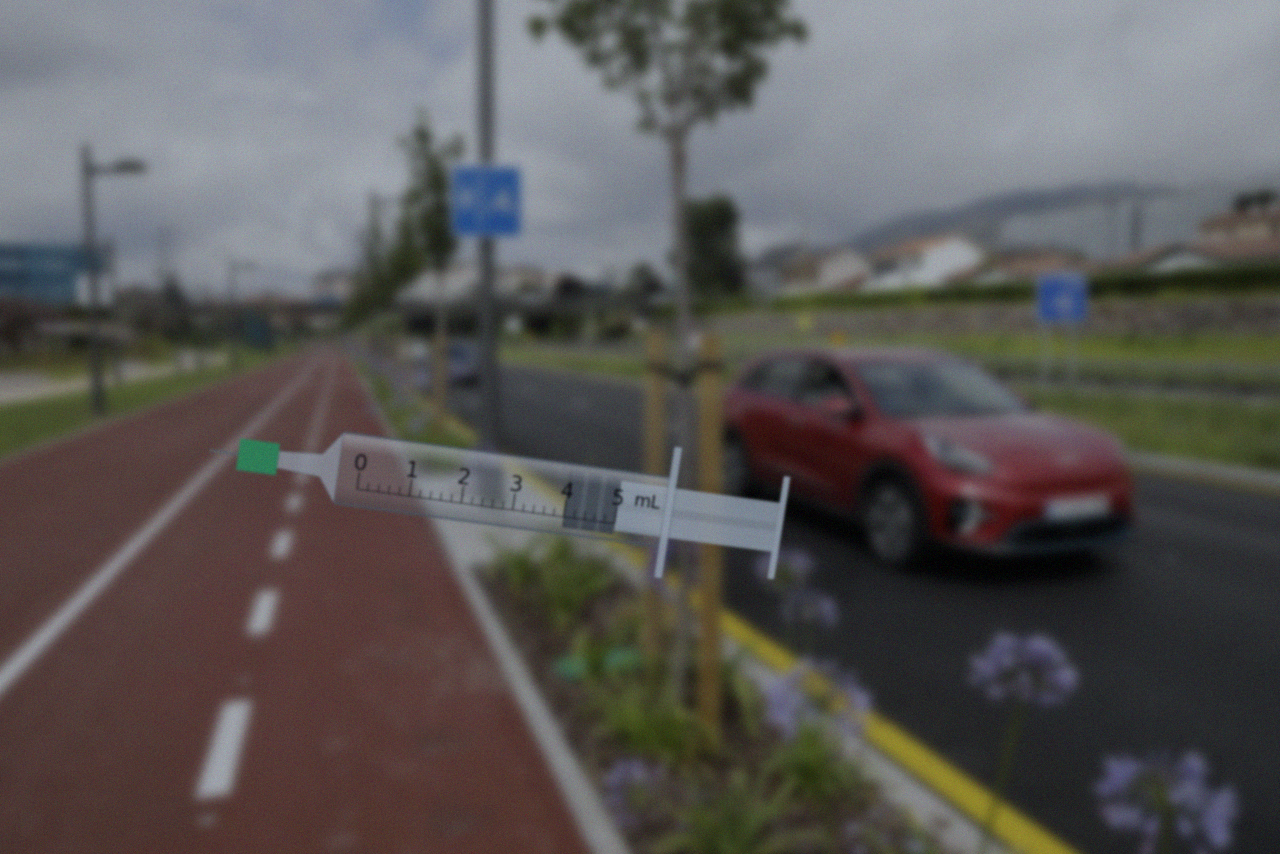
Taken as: mL 4
